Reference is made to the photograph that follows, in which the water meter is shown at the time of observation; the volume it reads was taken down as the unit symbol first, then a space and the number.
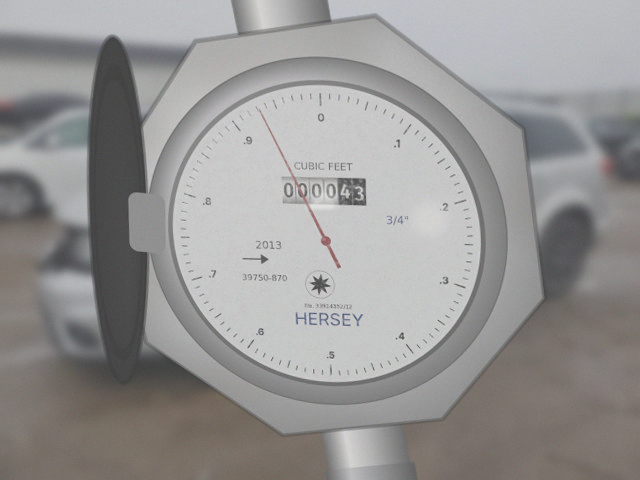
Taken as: ft³ 42.93
